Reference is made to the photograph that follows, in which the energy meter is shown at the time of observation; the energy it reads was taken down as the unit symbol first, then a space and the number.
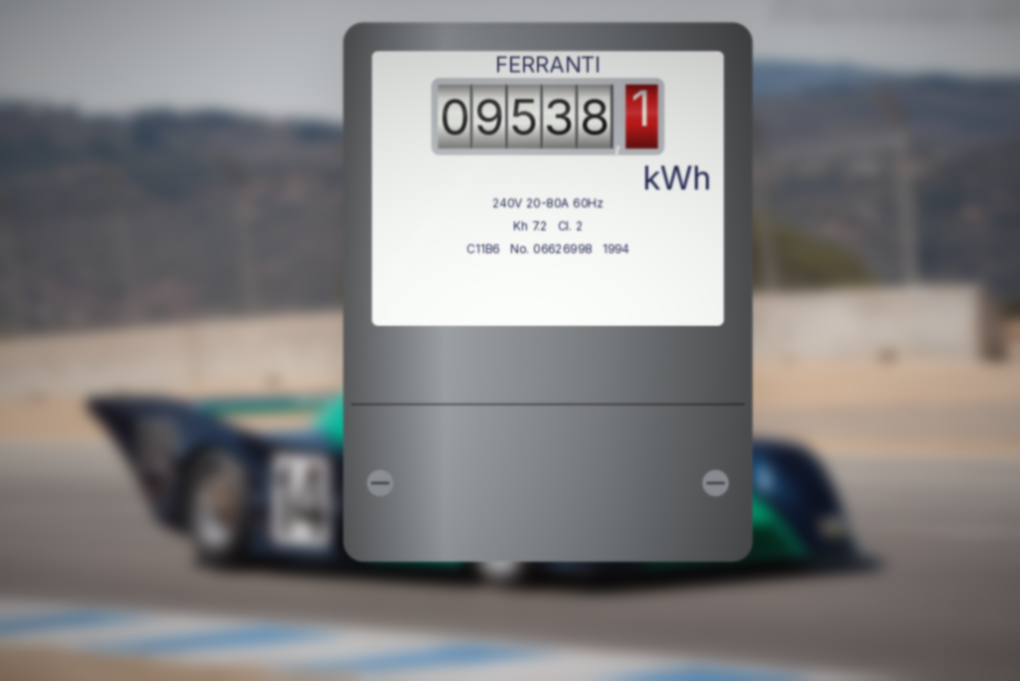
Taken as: kWh 9538.1
